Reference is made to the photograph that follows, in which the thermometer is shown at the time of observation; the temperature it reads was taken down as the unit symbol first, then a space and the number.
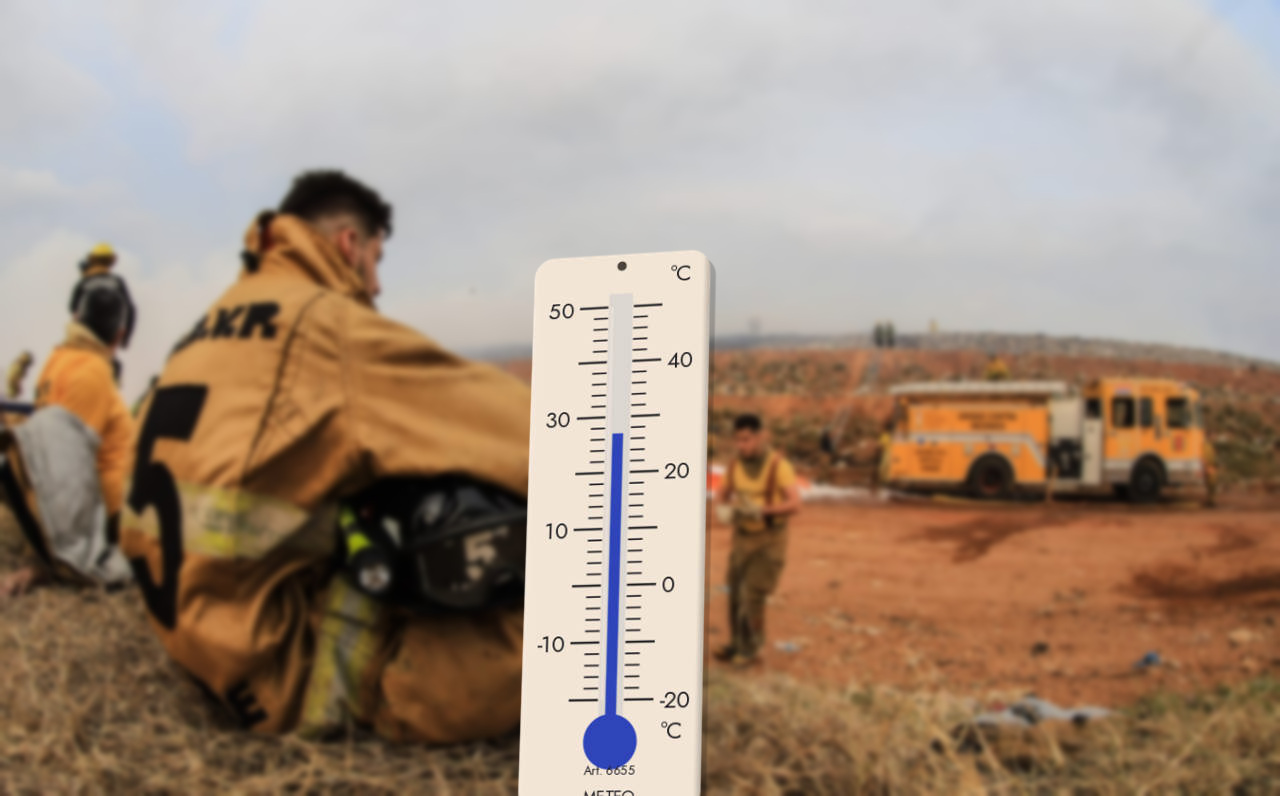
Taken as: °C 27
